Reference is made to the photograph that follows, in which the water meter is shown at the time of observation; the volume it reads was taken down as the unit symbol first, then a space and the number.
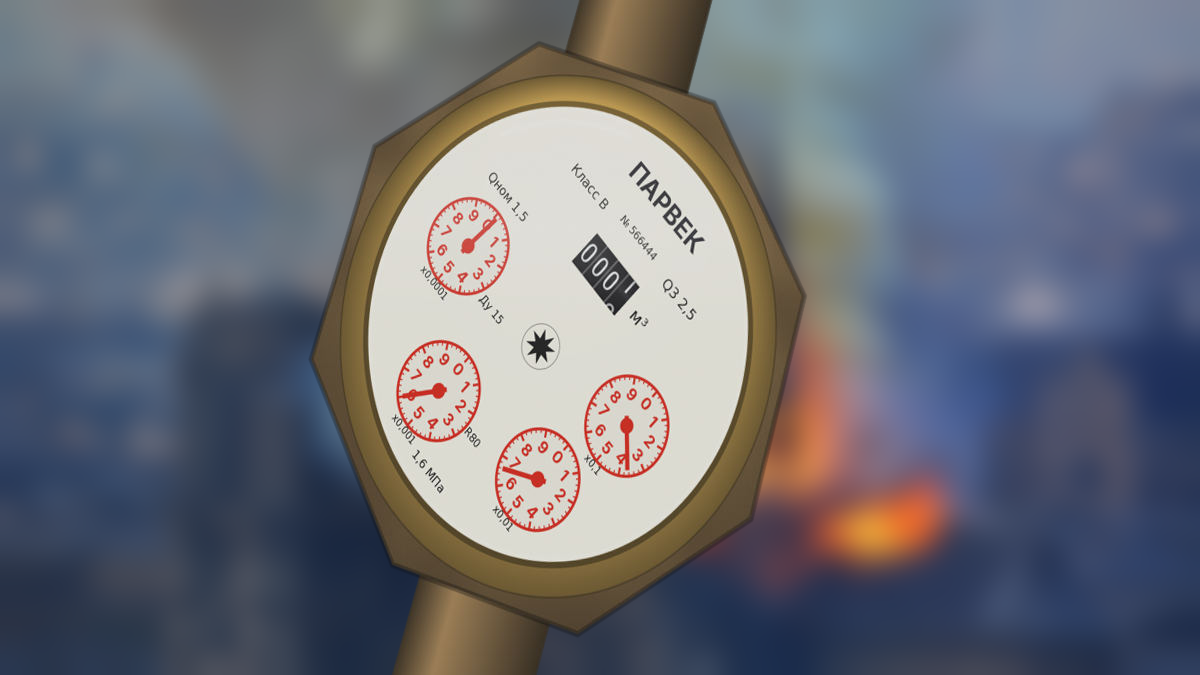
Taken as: m³ 1.3660
